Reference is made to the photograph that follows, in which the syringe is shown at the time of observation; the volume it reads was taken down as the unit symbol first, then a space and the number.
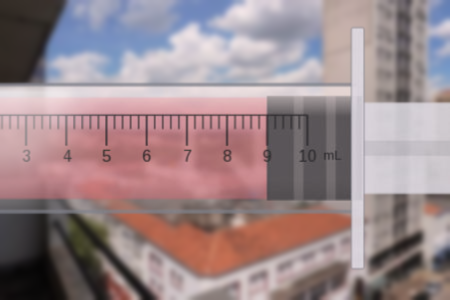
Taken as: mL 9
